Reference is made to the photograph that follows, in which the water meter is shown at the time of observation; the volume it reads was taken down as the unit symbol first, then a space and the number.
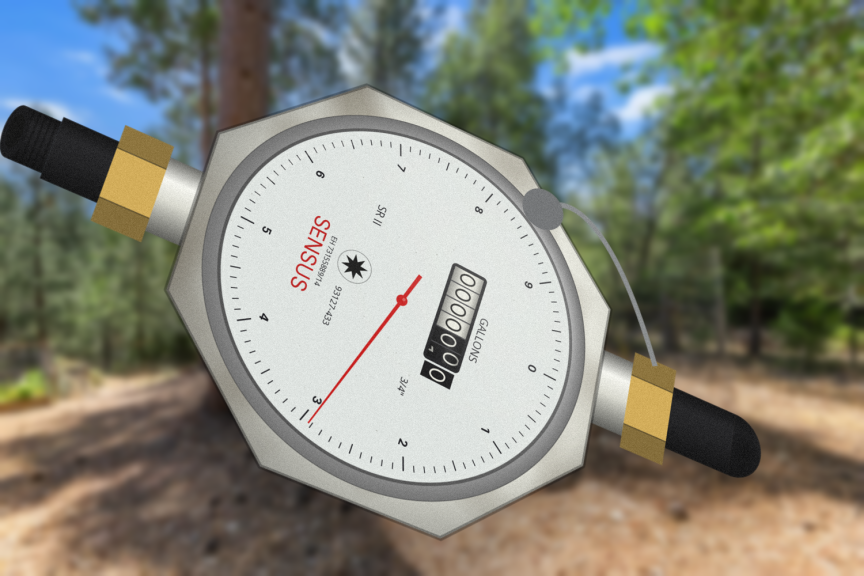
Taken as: gal 2.9
